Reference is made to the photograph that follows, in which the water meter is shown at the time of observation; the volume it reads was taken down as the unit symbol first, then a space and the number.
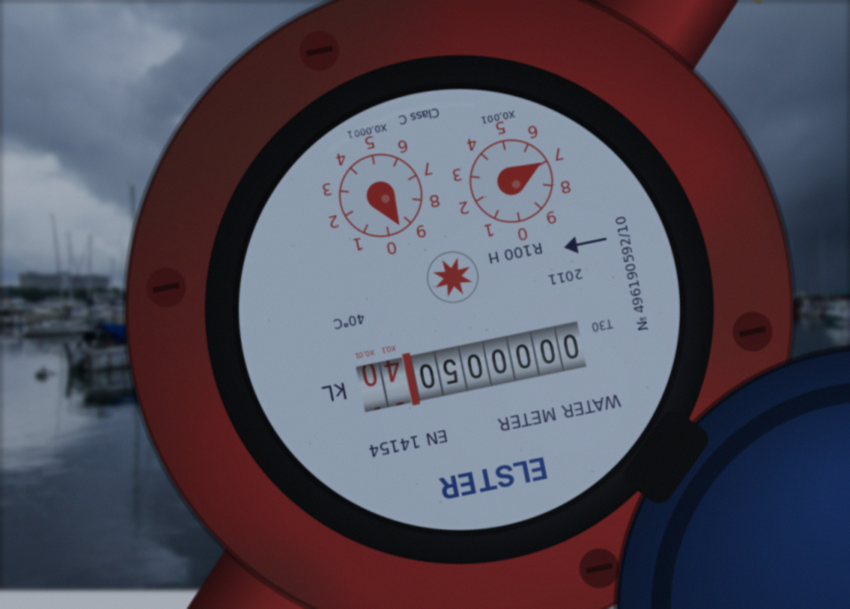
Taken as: kL 50.3969
